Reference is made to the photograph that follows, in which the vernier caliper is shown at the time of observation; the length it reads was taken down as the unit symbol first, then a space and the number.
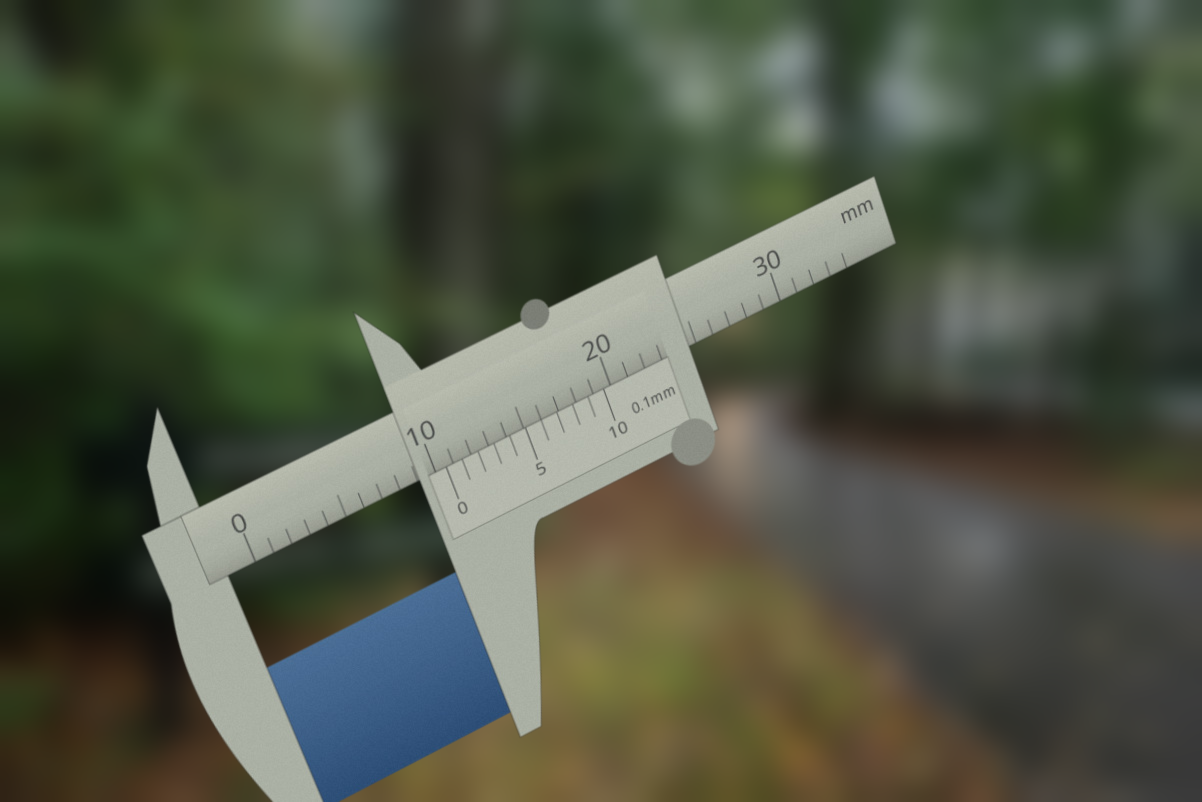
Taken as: mm 10.6
